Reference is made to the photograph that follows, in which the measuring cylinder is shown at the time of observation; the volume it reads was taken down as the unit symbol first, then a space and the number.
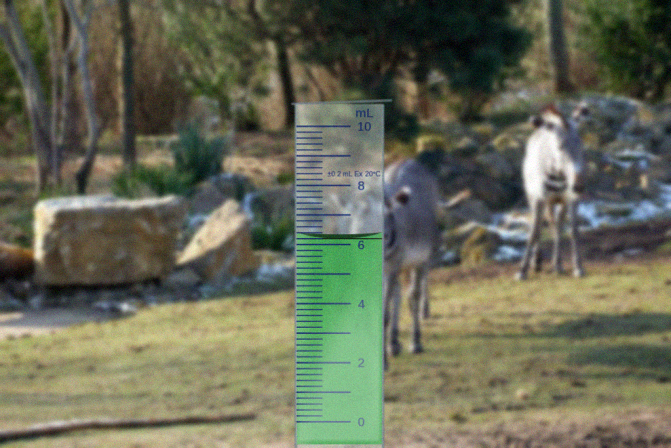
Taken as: mL 6.2
